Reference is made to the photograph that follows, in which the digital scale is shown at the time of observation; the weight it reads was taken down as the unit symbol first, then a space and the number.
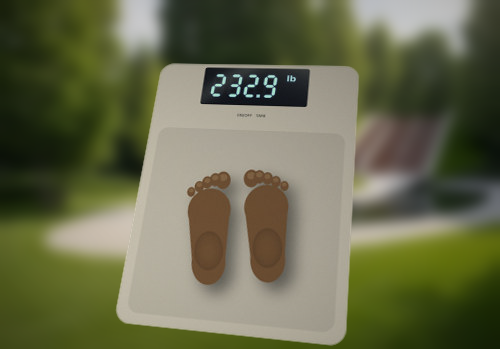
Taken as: lb 232.9
